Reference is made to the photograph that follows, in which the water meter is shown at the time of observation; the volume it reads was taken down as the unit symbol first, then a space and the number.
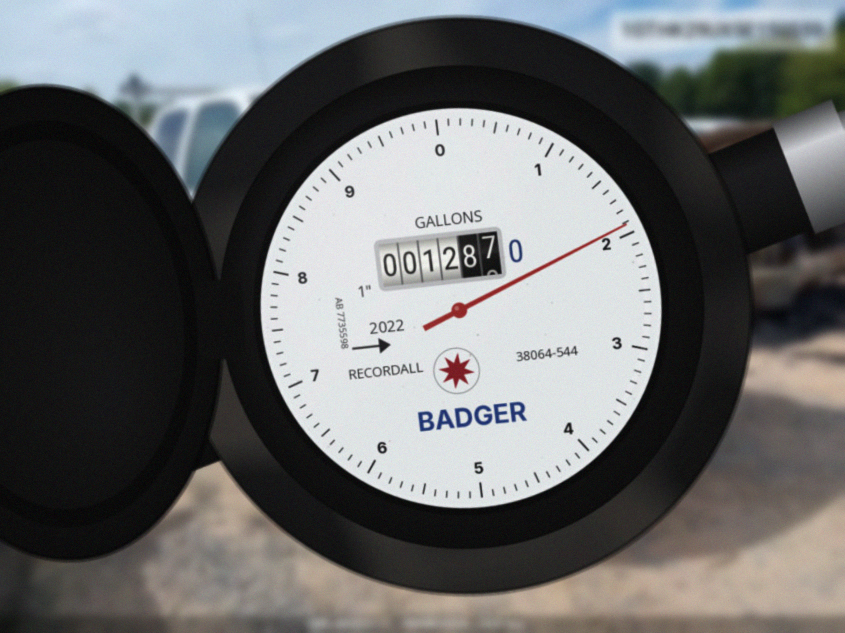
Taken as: gal 12871.9
